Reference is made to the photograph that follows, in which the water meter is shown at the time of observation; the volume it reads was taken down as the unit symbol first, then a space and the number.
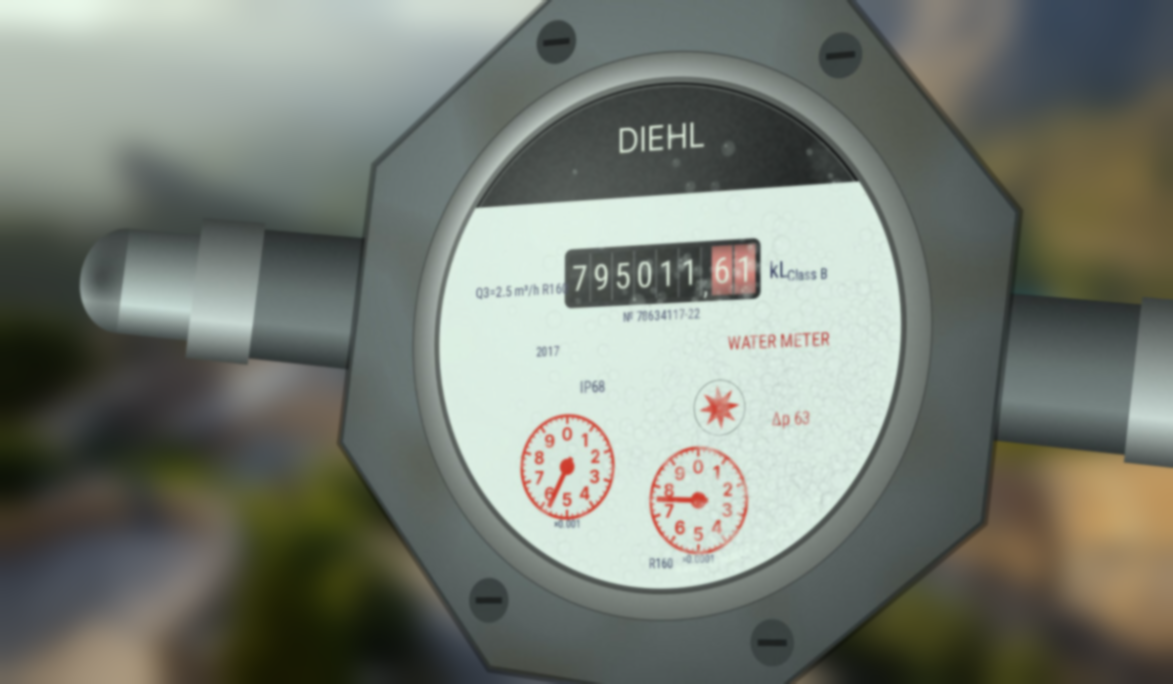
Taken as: kL 795011.6157
